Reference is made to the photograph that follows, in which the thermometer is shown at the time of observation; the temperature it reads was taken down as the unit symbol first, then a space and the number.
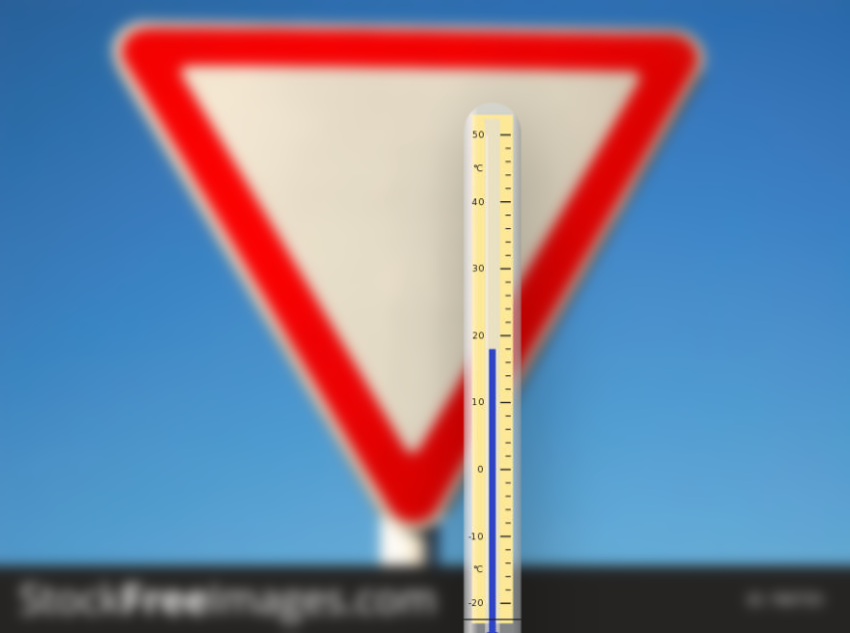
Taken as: °C 18
